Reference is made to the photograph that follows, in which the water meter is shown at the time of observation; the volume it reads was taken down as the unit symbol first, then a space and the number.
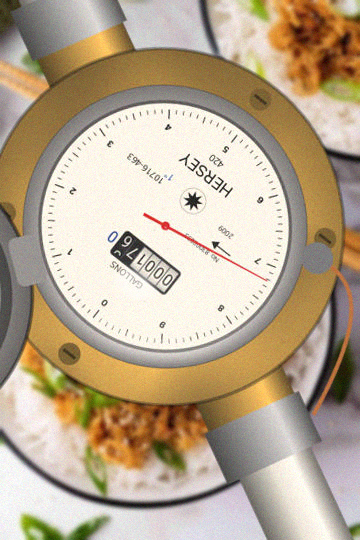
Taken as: gal 1757.2
